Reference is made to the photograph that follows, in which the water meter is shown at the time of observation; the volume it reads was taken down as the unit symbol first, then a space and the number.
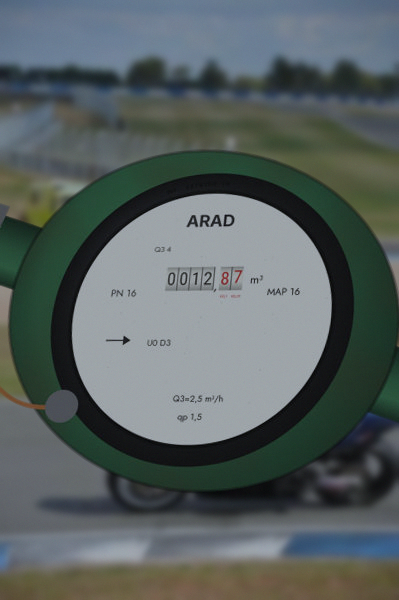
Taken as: m³ 12.87
